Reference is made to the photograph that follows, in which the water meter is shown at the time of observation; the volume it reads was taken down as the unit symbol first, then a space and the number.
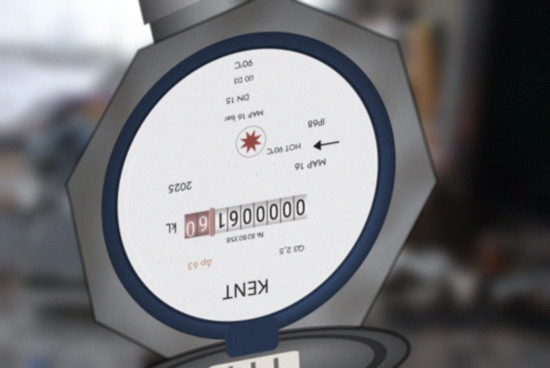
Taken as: kL 61.60
